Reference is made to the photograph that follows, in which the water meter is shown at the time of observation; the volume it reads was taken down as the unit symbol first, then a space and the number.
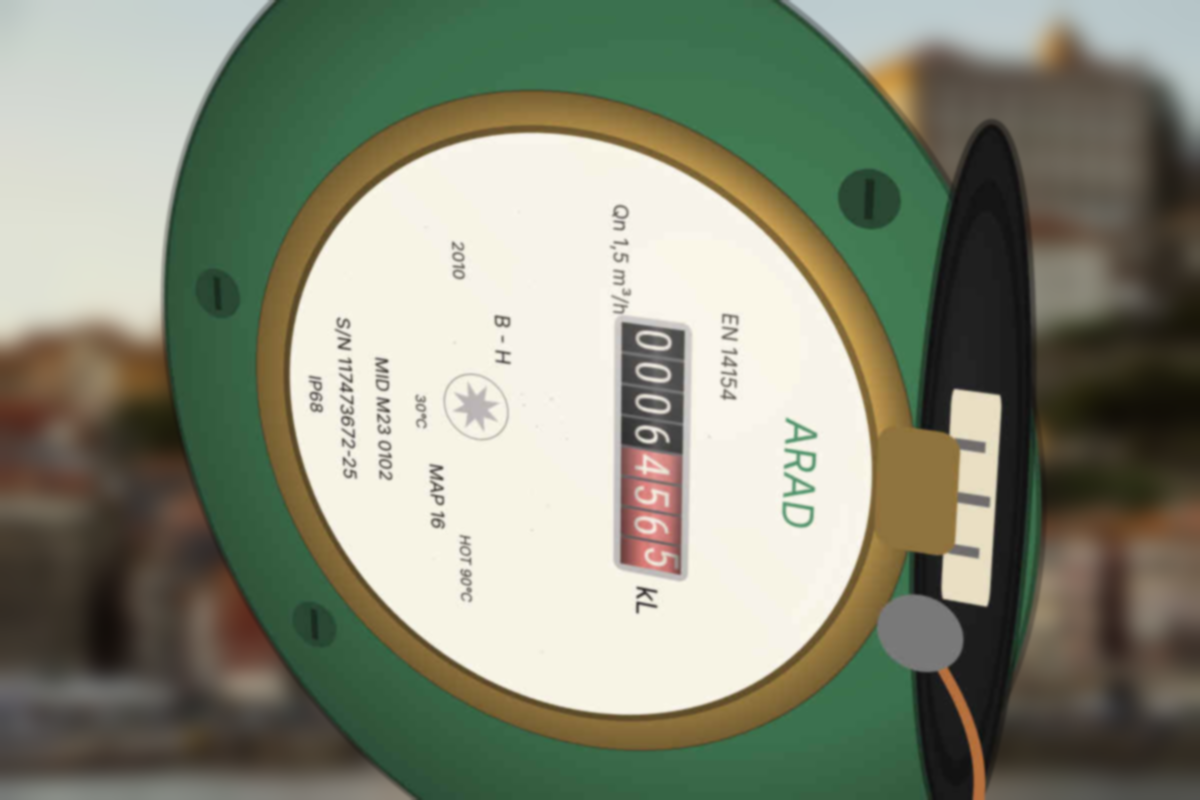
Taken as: kL 6.4565
